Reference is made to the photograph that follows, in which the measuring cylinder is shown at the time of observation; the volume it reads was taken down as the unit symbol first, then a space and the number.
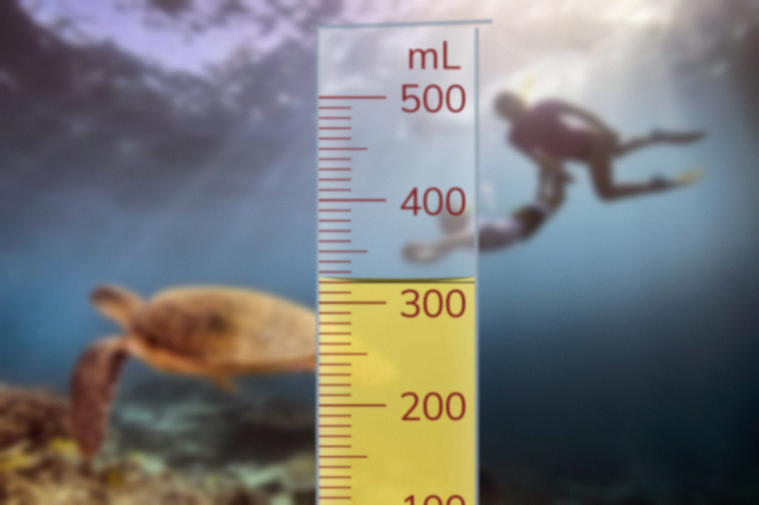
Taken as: mL 320
